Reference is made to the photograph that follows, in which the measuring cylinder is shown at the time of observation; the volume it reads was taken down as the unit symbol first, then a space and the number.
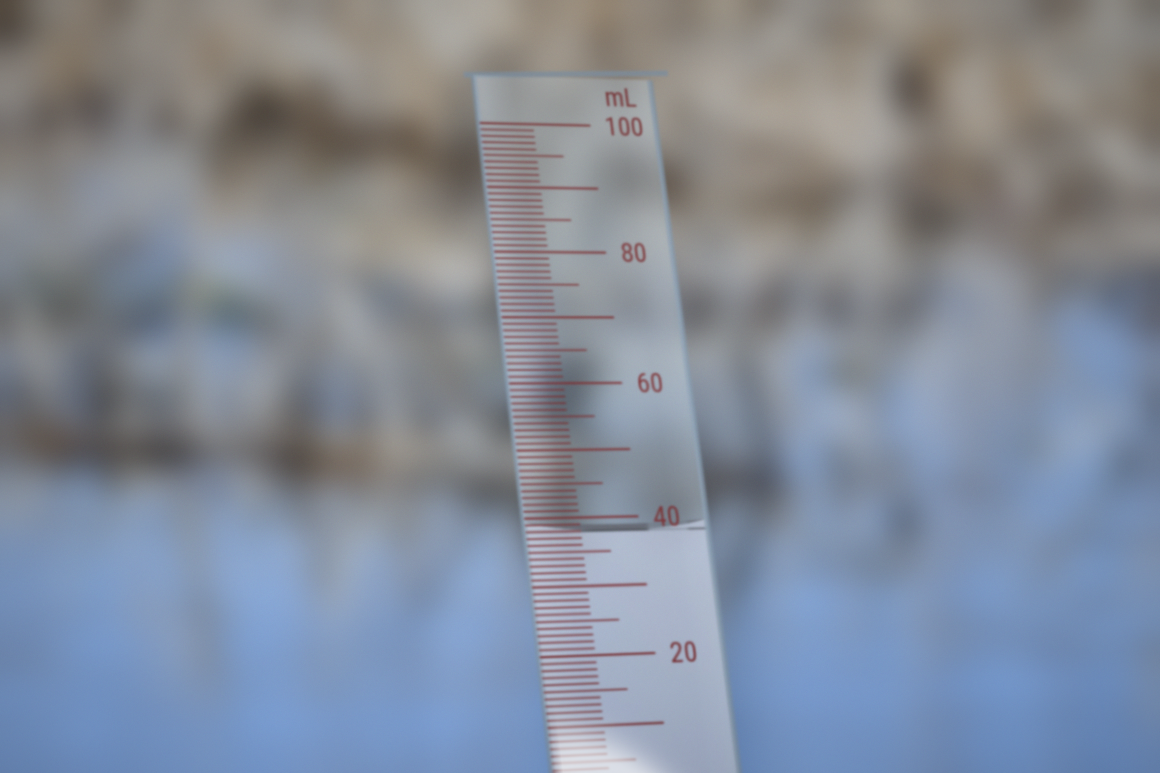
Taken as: mL 38
